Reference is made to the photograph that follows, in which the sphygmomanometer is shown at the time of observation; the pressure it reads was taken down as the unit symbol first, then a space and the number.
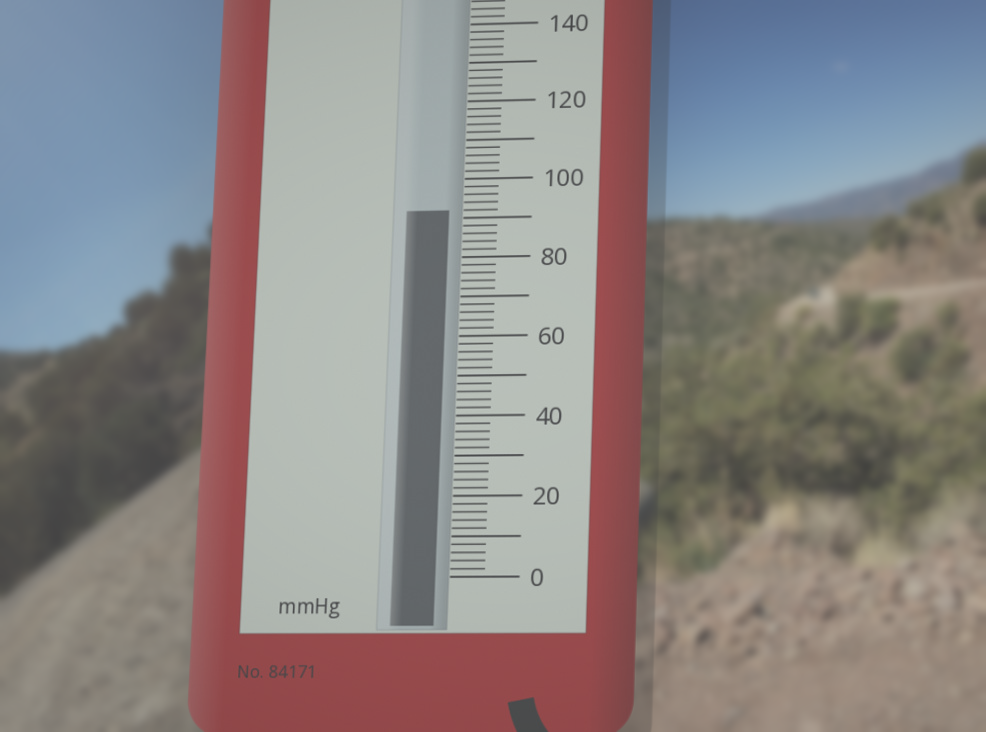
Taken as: mmHg 92
